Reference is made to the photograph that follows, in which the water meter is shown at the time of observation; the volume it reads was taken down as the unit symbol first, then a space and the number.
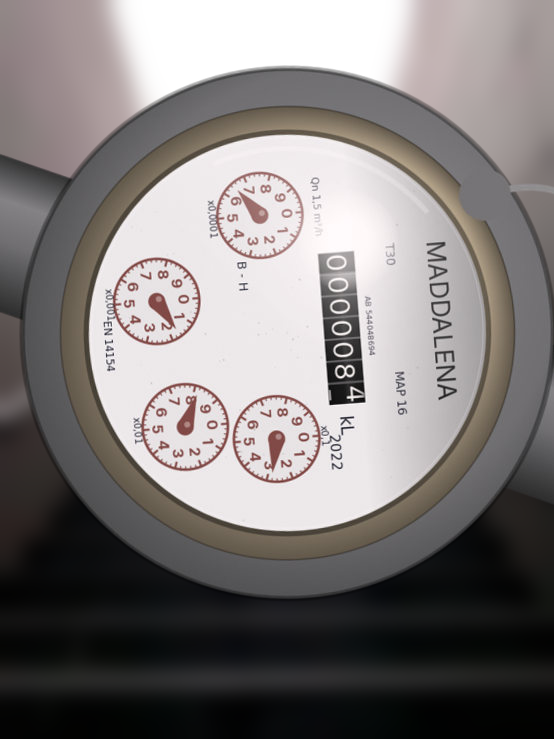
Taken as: kL 84.2816
